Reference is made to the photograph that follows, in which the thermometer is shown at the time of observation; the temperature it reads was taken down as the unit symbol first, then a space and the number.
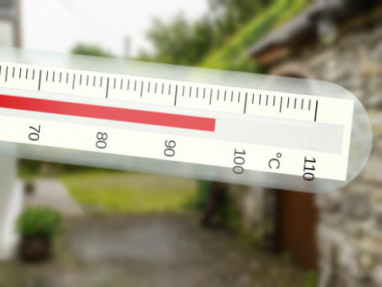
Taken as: °C 96
